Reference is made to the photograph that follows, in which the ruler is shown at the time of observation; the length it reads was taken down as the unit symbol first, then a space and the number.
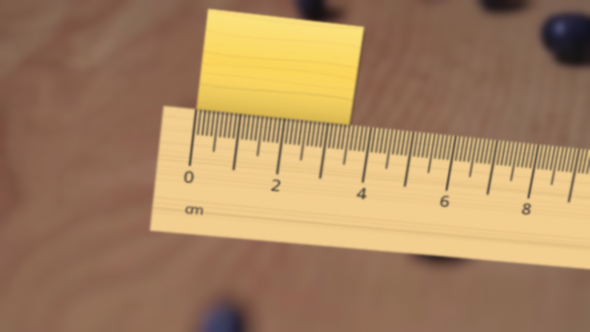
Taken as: cm 3.5
